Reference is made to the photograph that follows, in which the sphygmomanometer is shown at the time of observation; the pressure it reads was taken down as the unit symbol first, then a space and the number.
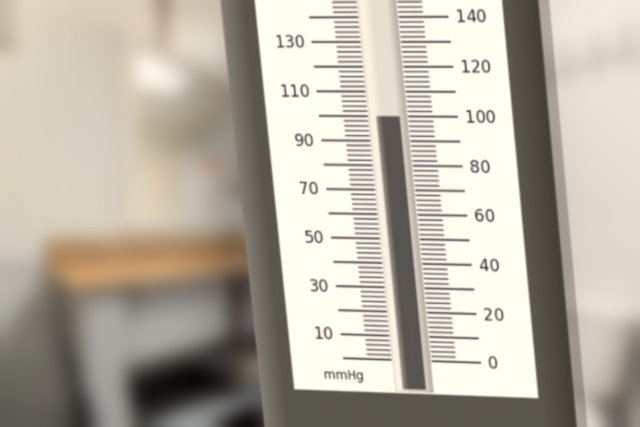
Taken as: mmHg 100
